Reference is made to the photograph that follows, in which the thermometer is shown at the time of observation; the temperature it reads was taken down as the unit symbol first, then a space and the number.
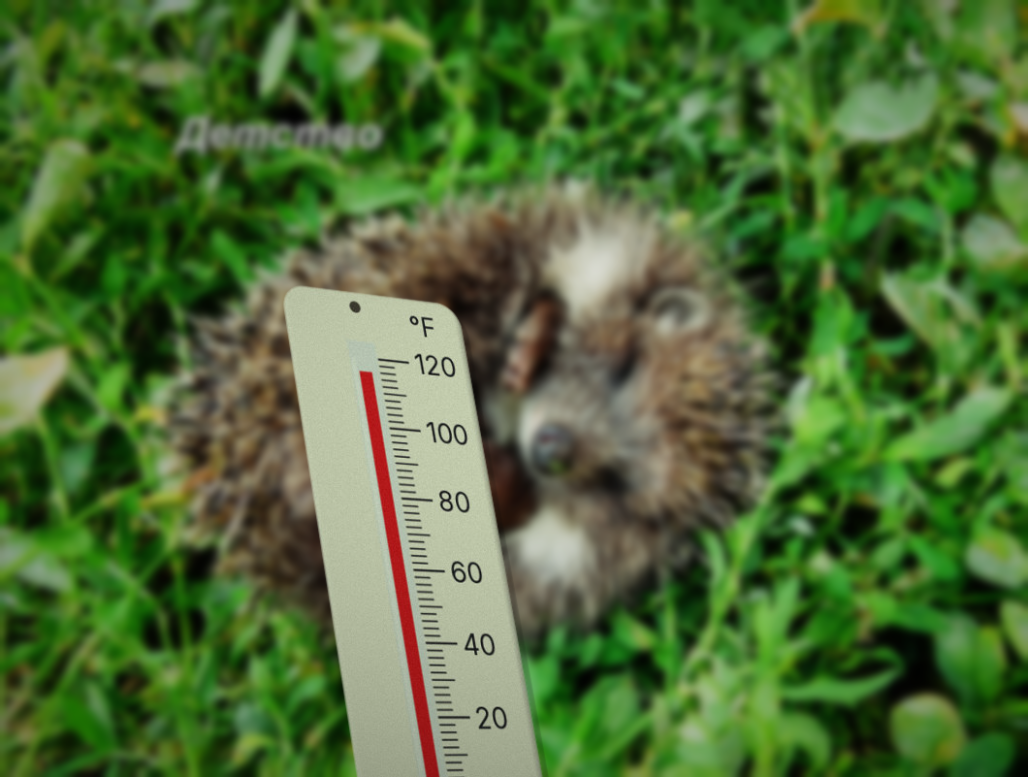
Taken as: °F 116
